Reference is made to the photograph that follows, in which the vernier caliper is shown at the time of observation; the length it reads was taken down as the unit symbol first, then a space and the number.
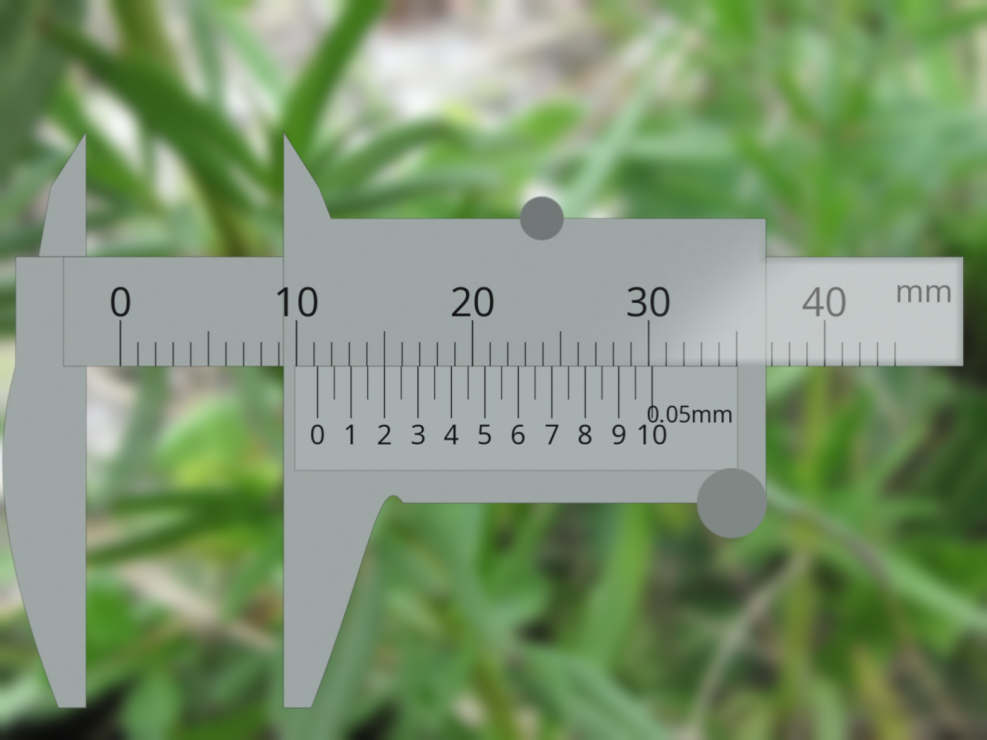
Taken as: mm 11.2
